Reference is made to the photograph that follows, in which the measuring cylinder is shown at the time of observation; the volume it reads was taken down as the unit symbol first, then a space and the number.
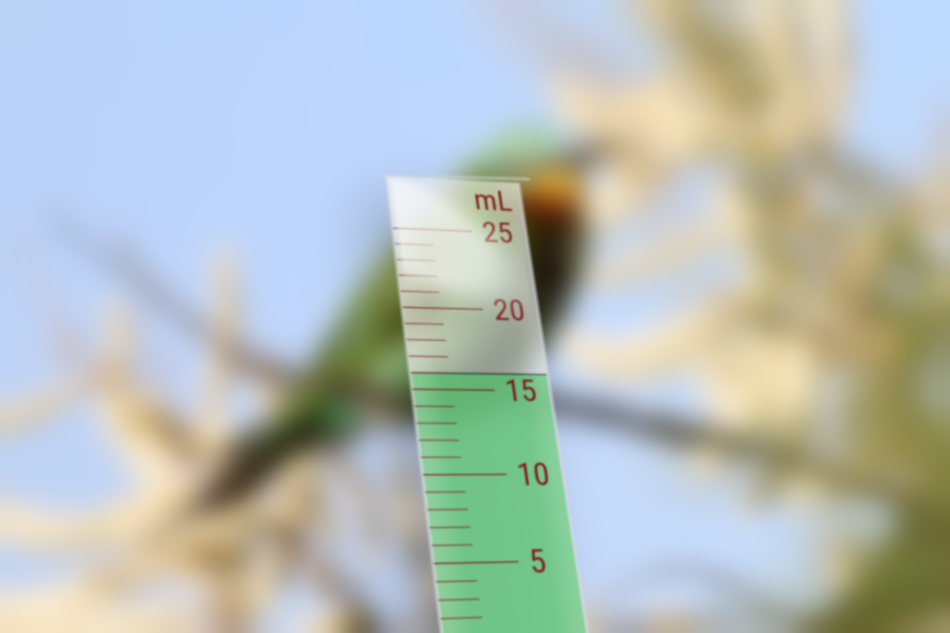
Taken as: mL 16
